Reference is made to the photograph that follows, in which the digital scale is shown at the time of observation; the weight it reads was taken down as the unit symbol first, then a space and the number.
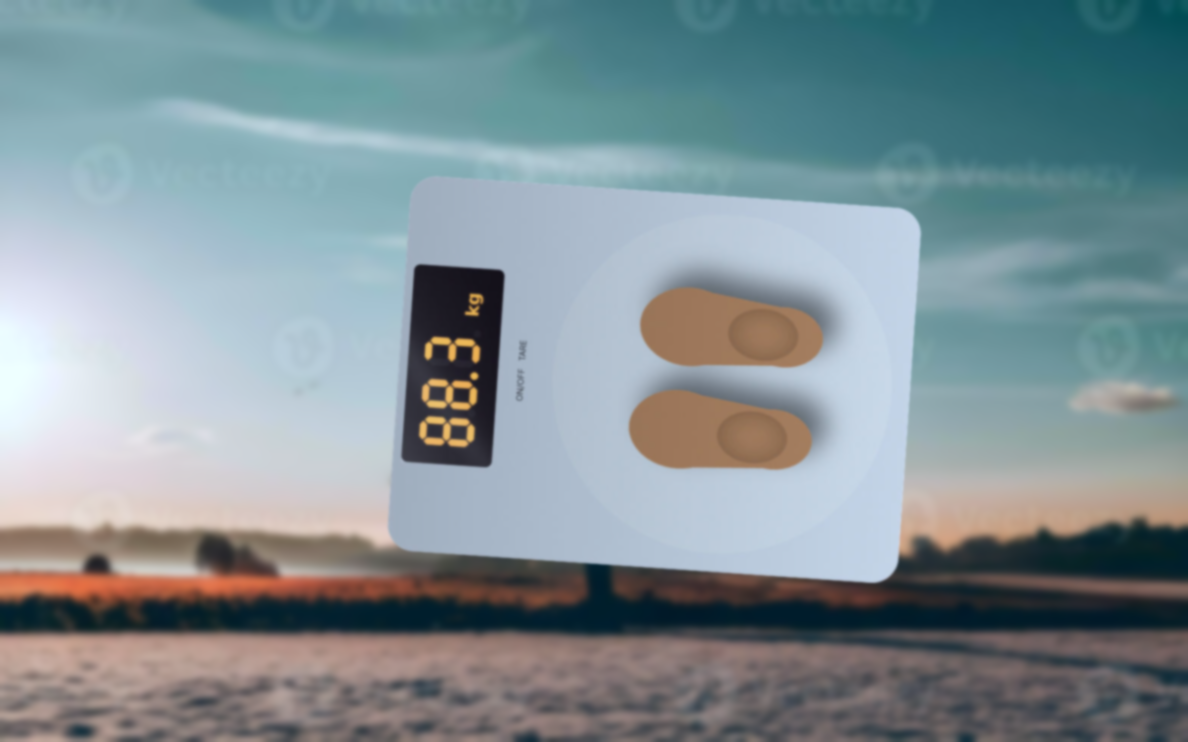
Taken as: kg 88.3
